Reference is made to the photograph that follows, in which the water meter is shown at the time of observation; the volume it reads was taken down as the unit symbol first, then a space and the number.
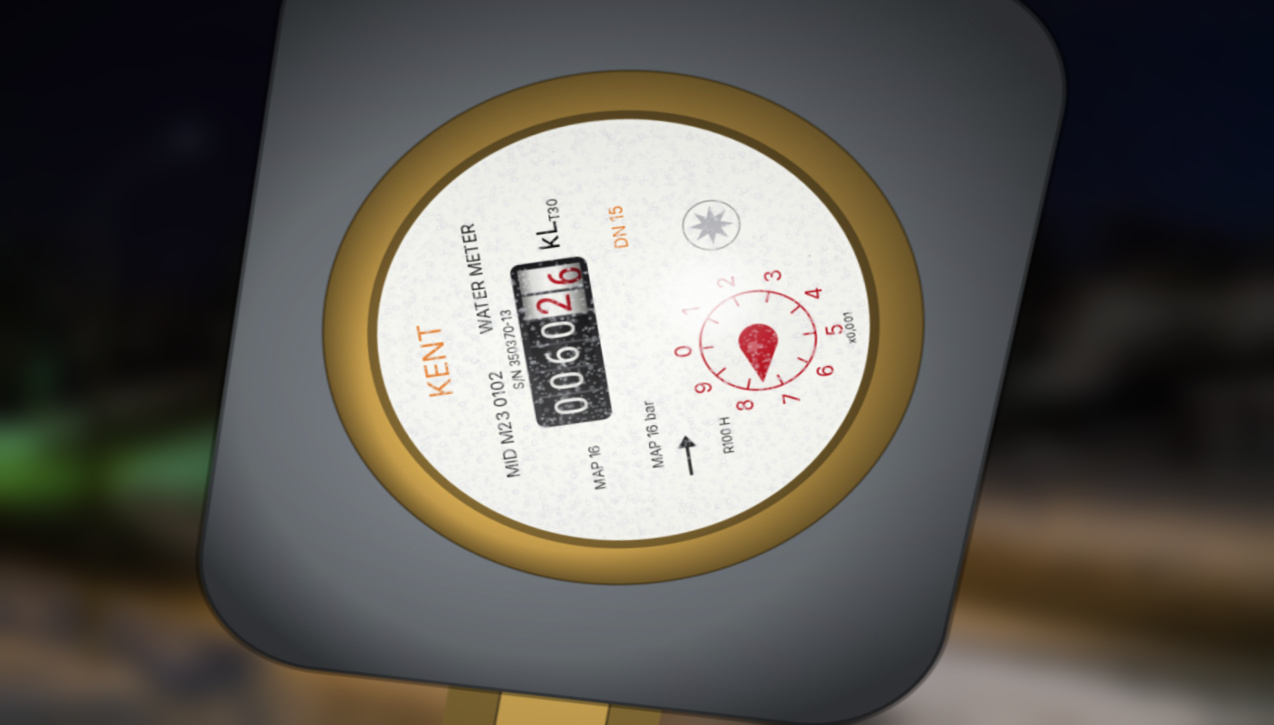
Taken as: kL 60.257
